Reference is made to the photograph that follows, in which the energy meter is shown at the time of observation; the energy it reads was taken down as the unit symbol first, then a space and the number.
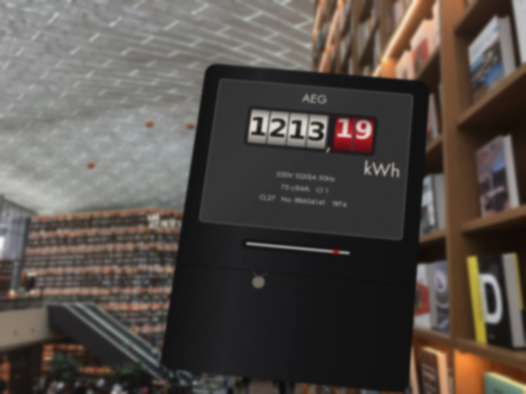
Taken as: kWh 1213.19
